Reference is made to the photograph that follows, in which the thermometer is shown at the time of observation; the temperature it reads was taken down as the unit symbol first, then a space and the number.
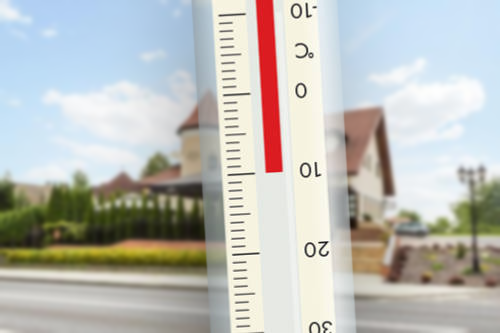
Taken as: °C 10
